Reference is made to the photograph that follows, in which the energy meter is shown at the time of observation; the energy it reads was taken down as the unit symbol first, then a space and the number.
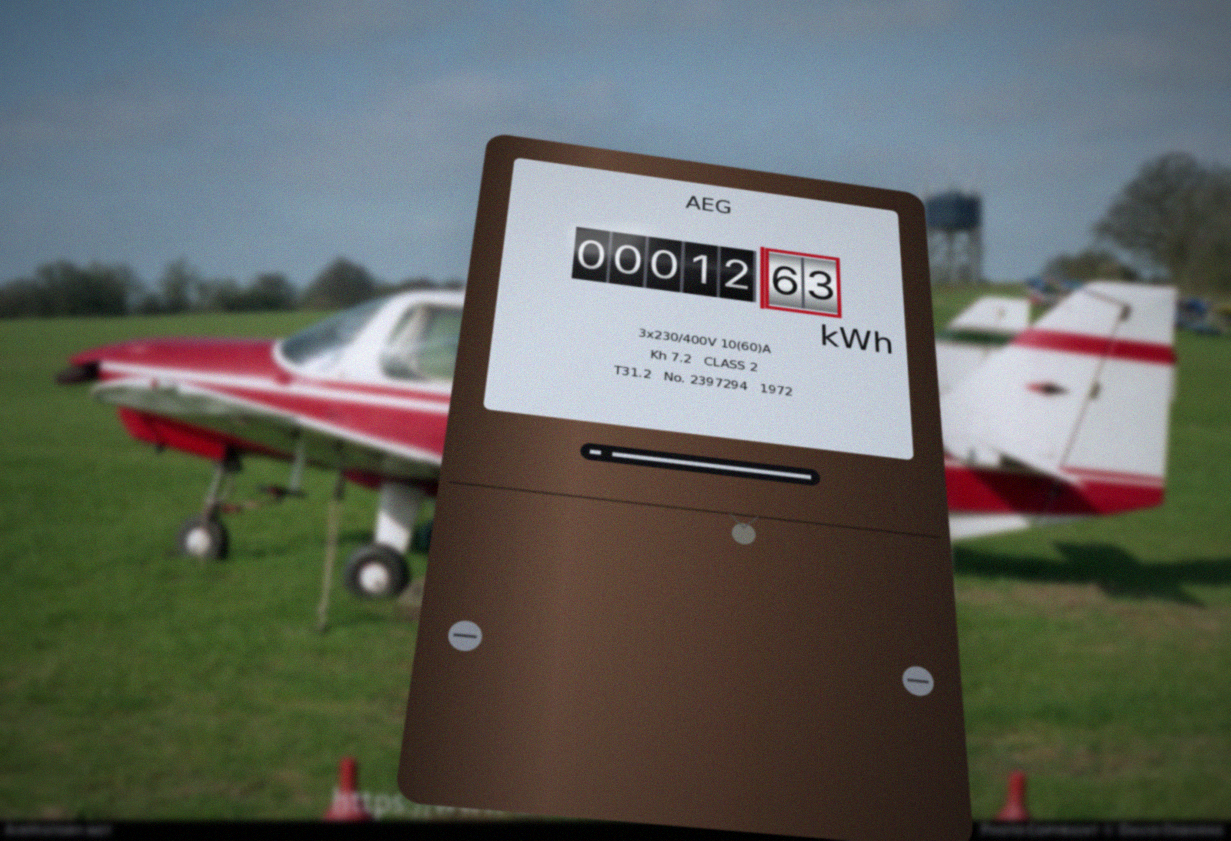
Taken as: kWh 12.63
